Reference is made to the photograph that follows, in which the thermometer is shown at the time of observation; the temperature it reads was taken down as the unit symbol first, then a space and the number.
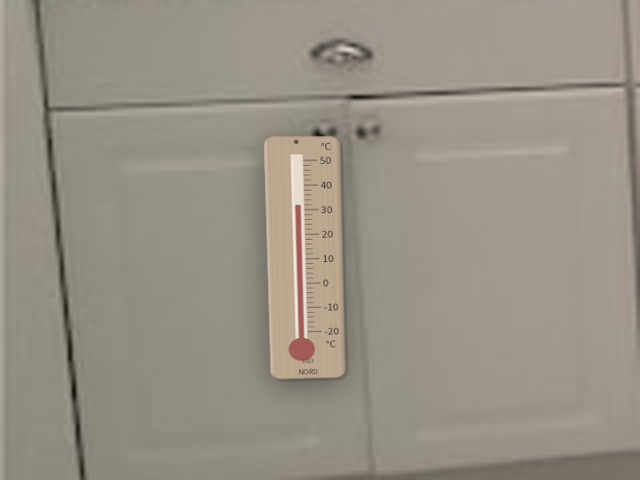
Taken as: °C 32
